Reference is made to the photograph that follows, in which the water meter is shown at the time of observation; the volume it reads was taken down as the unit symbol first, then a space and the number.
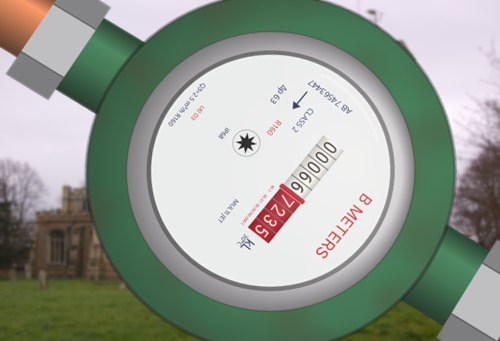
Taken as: kL 66.7235
